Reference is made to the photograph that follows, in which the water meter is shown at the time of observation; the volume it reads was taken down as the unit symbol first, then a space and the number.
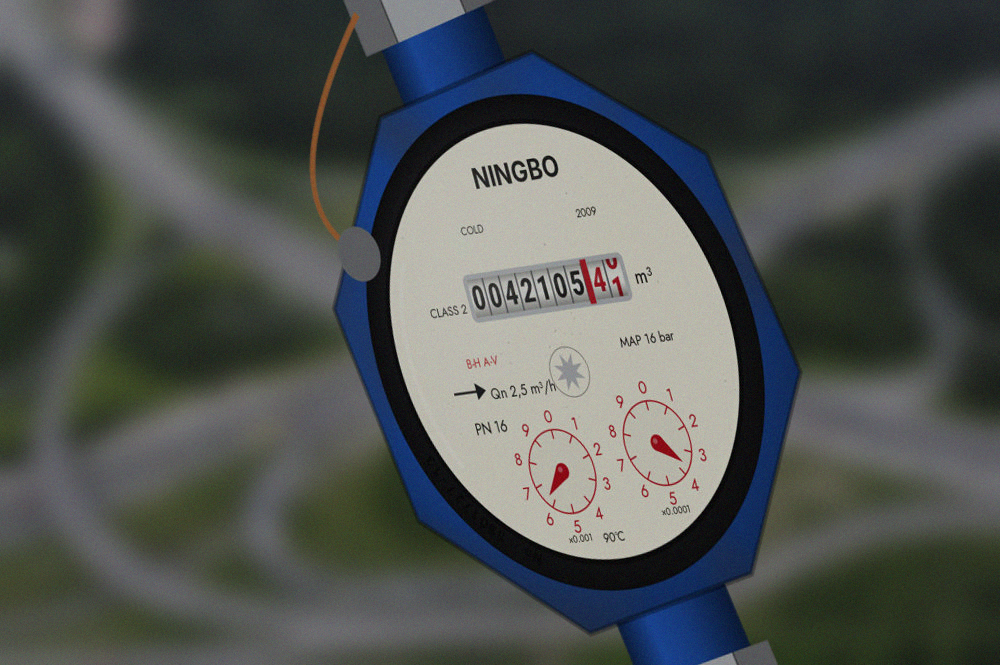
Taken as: m³ 42105.4063
